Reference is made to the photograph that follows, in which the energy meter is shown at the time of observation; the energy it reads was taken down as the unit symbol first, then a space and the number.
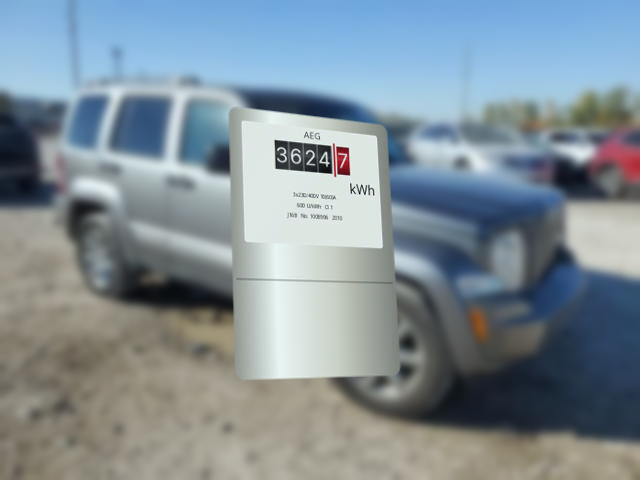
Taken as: kWh 3624.7
